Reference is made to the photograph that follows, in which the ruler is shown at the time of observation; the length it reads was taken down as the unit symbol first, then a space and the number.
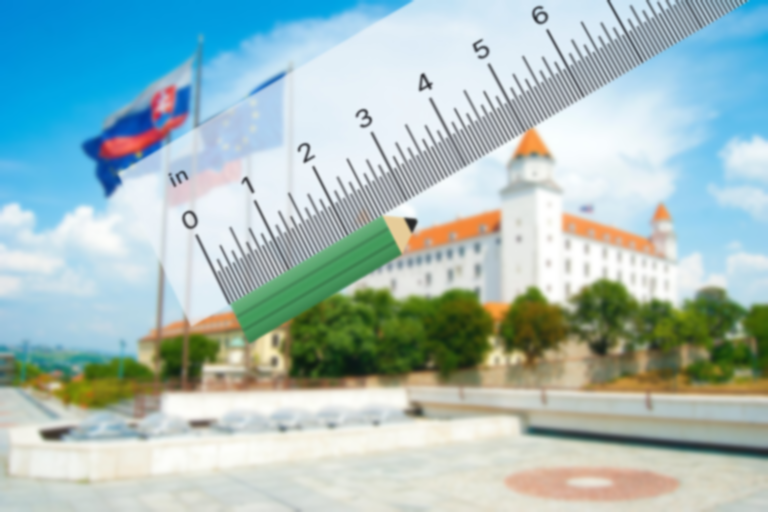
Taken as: in 3
